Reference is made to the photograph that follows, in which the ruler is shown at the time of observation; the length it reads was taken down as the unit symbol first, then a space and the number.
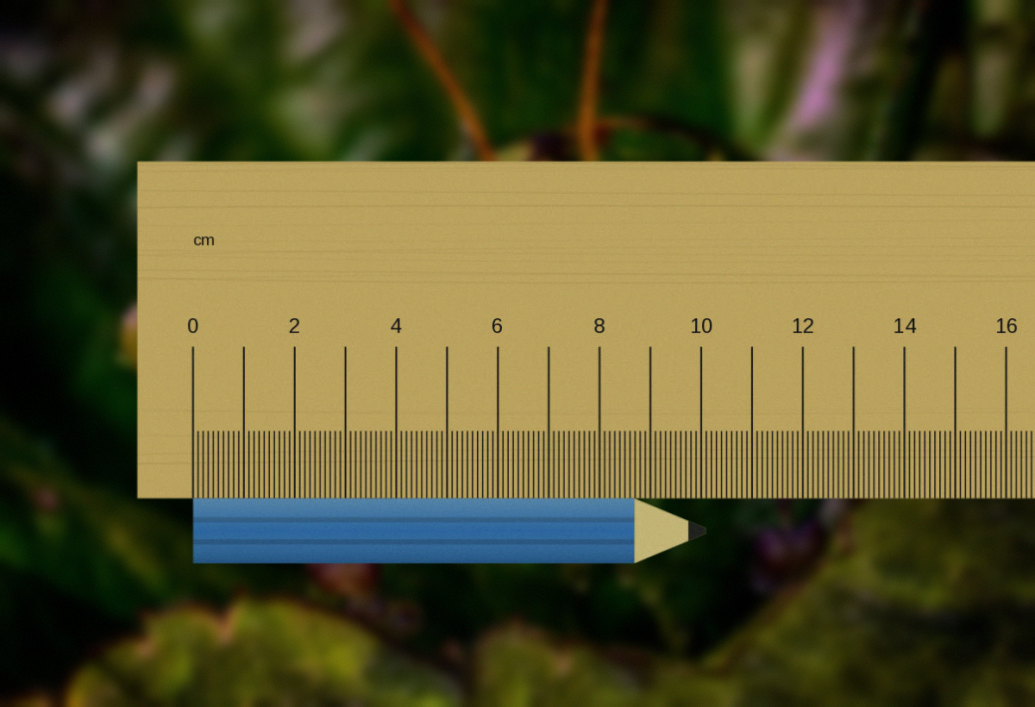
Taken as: cm 10.1
